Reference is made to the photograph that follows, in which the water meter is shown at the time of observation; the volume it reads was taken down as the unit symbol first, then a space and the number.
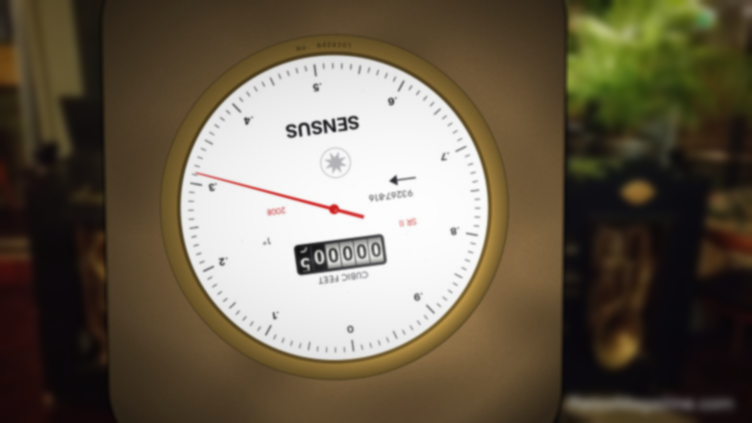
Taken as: ft³ 5.31
